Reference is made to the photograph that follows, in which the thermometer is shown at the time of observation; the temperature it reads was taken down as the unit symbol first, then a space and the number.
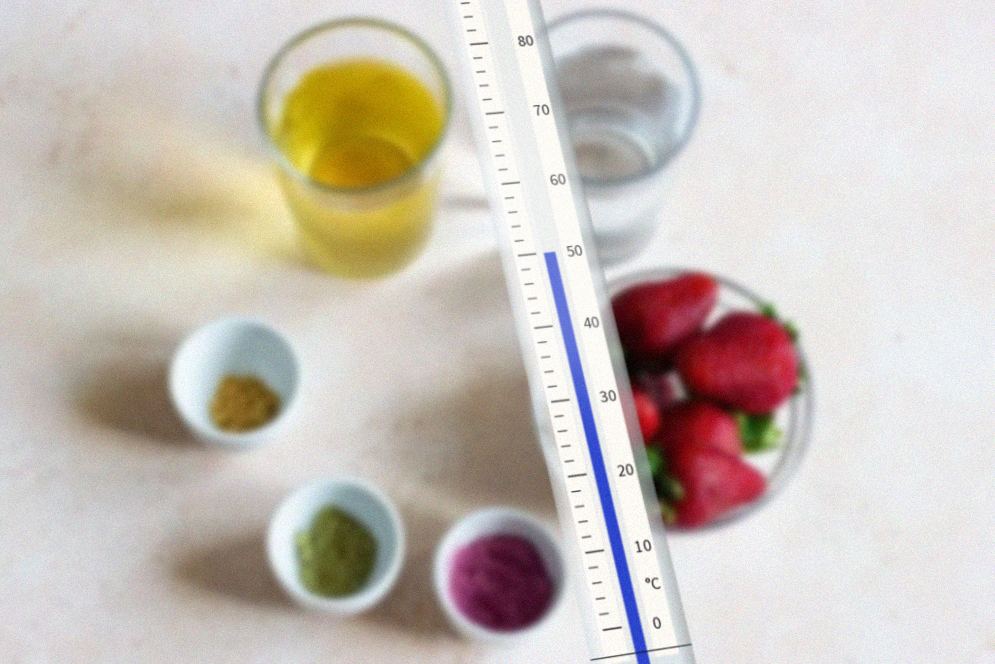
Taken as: °C 50
